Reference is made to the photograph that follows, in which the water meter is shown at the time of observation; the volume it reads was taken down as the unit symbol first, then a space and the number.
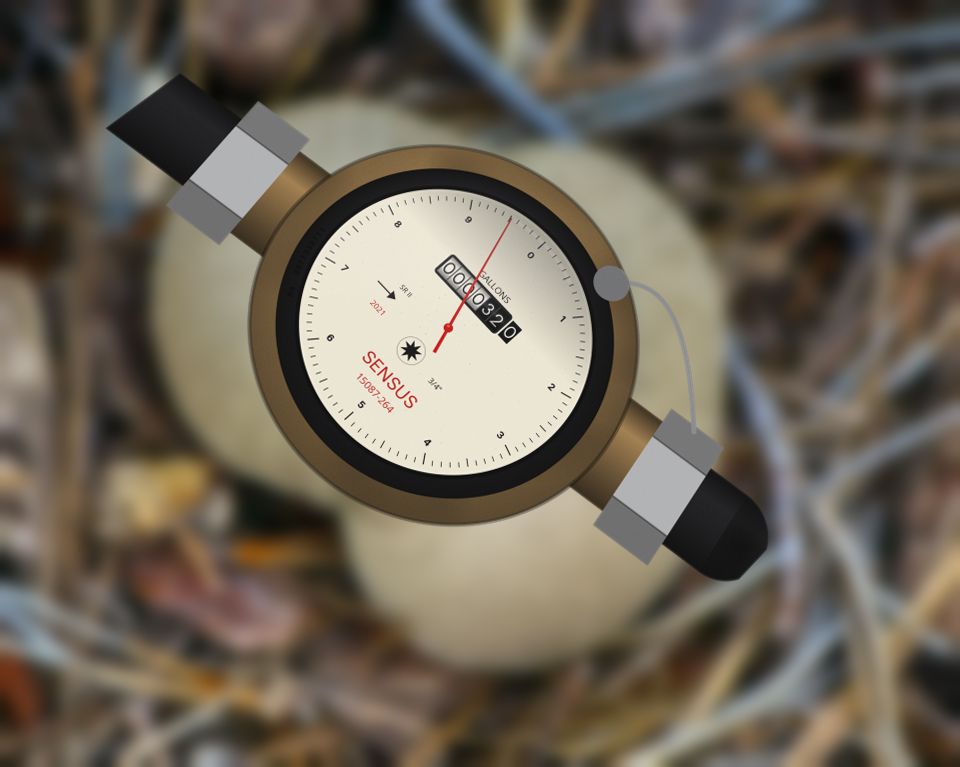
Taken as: gal 319.5
